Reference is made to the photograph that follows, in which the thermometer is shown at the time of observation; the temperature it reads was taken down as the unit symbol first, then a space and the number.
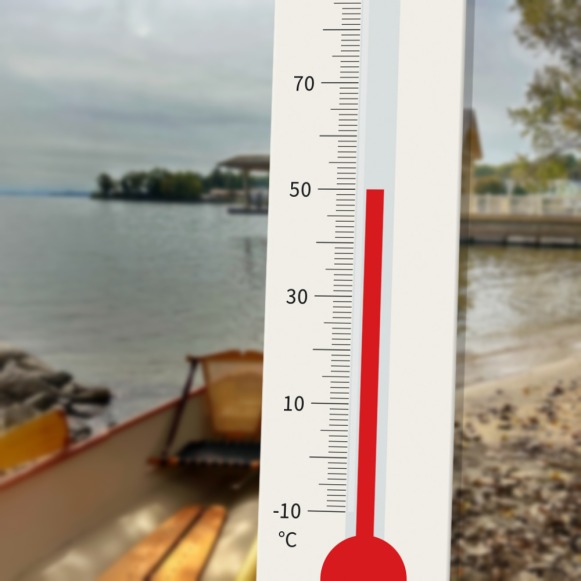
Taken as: °C 50
